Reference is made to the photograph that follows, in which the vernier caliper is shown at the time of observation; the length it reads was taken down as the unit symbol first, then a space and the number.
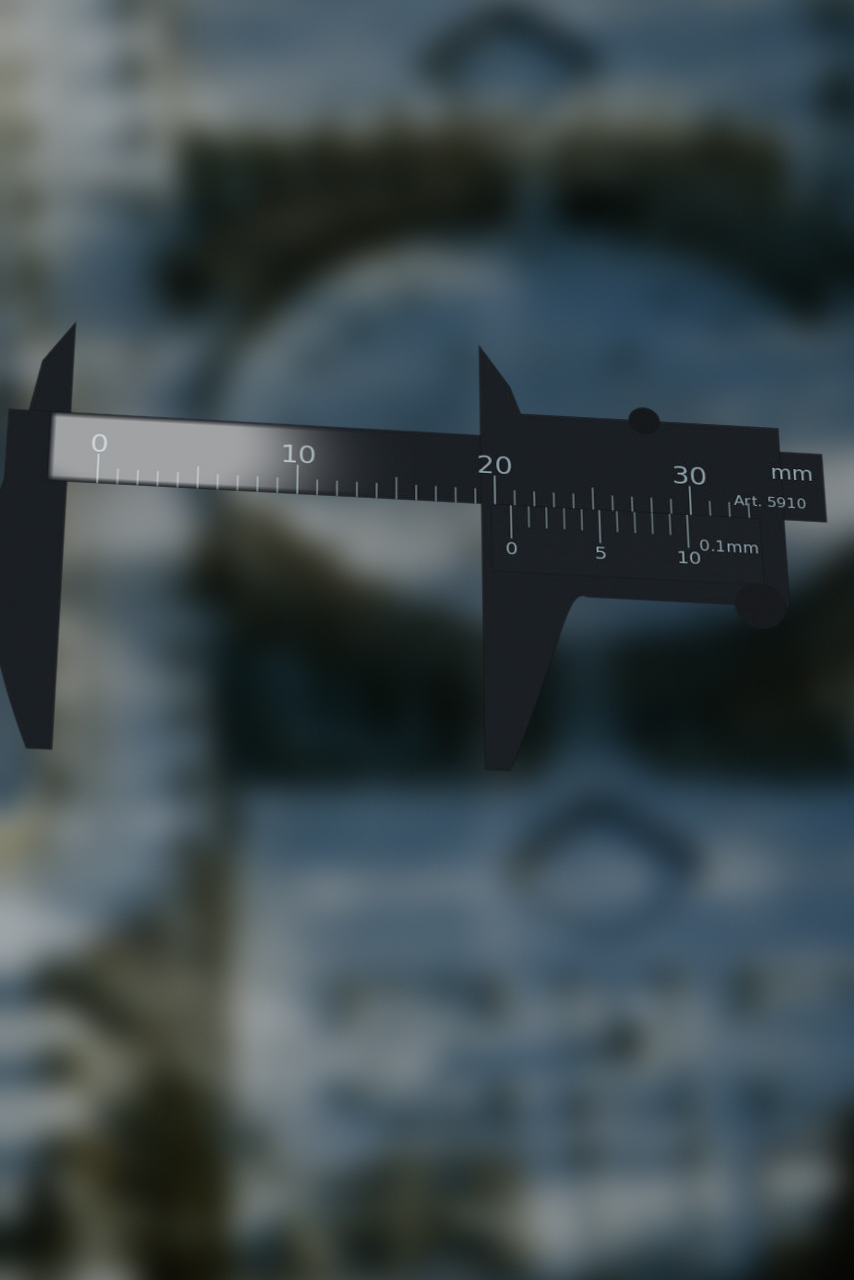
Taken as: mm 20.8
